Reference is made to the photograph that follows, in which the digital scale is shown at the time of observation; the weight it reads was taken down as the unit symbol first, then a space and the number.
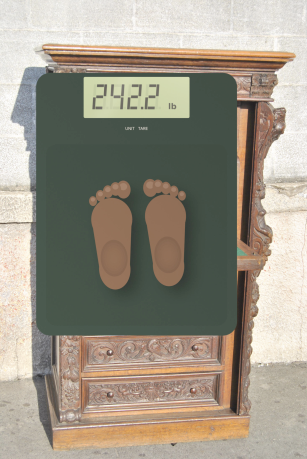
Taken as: lb 242.2
